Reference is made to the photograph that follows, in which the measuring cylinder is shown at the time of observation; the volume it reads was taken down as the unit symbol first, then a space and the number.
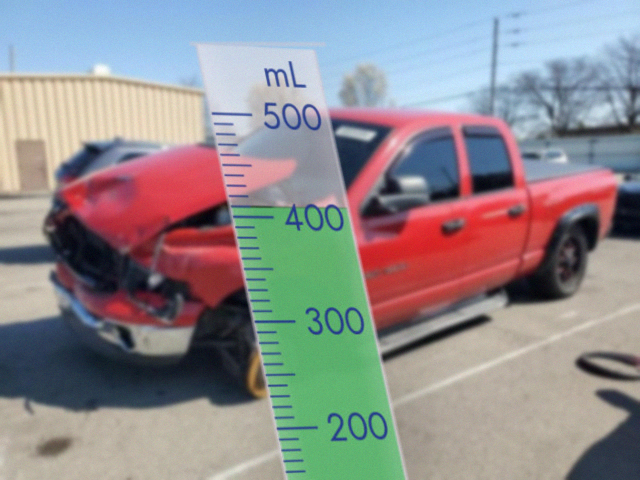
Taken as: mL 410
